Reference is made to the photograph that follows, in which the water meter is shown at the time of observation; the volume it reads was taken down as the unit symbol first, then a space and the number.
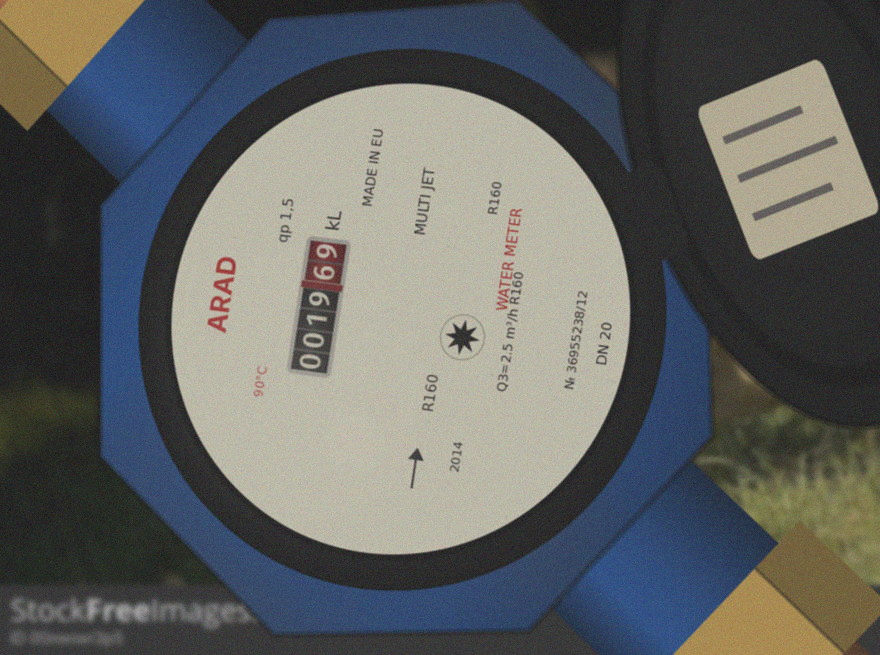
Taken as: kL 19.69
